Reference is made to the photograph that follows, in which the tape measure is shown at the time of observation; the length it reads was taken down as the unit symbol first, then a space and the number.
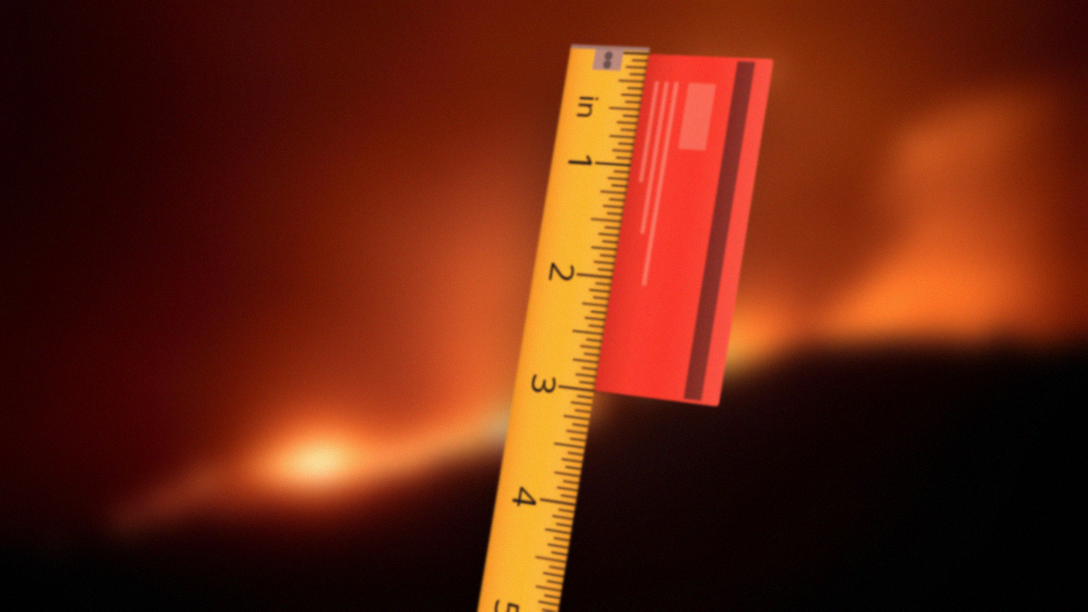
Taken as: in 3
